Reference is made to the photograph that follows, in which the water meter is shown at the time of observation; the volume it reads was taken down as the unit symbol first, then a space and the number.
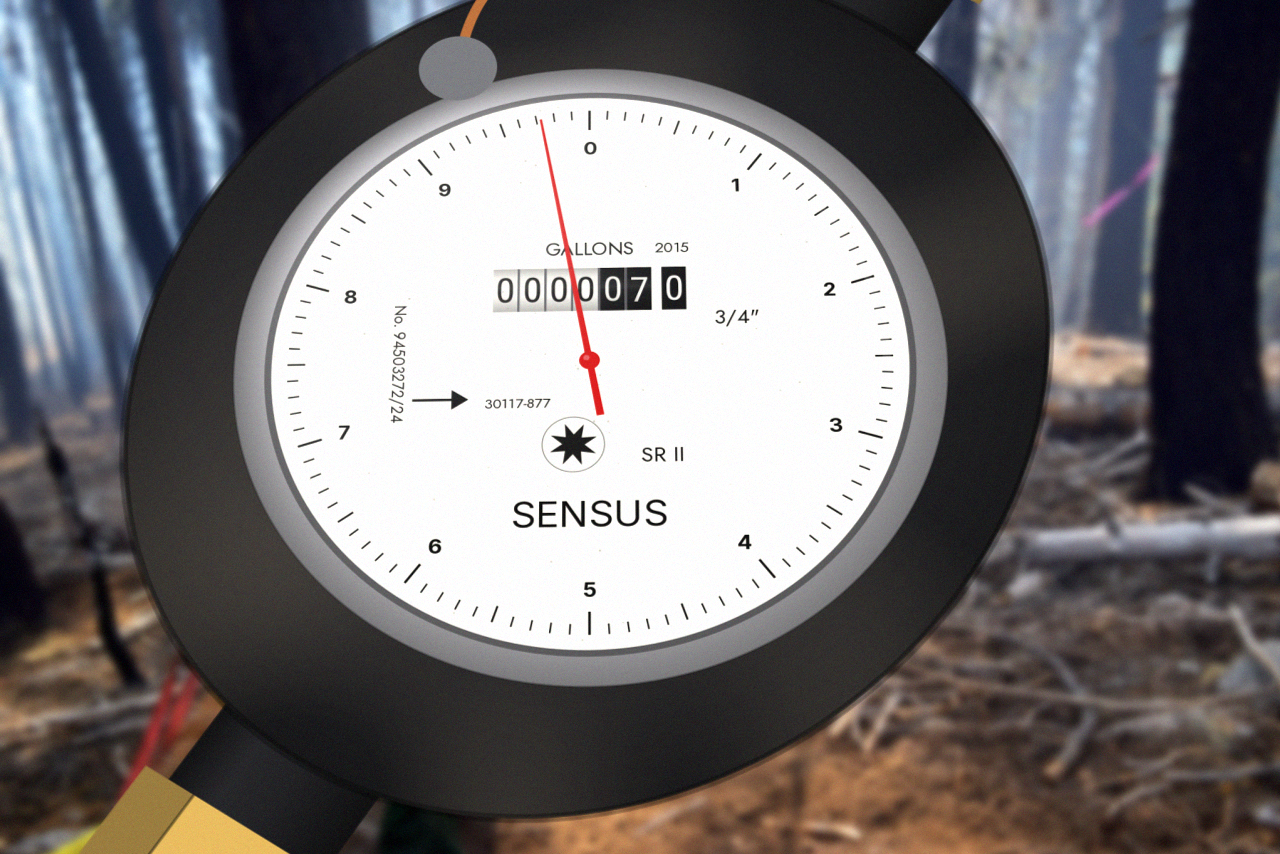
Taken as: gal 69.7
